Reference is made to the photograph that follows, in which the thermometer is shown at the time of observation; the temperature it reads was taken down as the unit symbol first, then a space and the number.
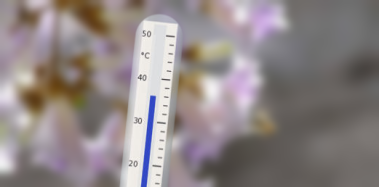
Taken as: °C 36
